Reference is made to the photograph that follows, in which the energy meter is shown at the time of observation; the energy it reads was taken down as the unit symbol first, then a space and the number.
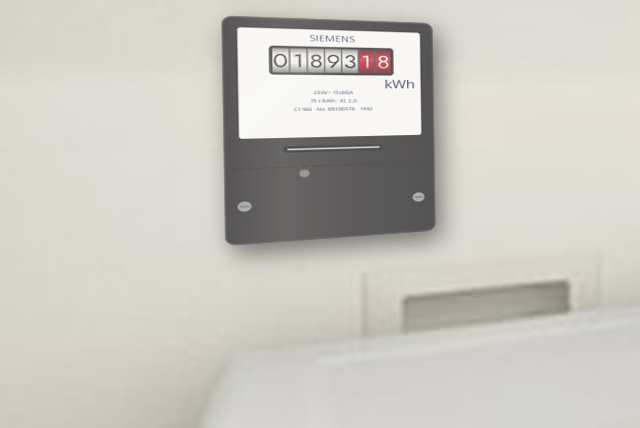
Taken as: kWh 1893.18
